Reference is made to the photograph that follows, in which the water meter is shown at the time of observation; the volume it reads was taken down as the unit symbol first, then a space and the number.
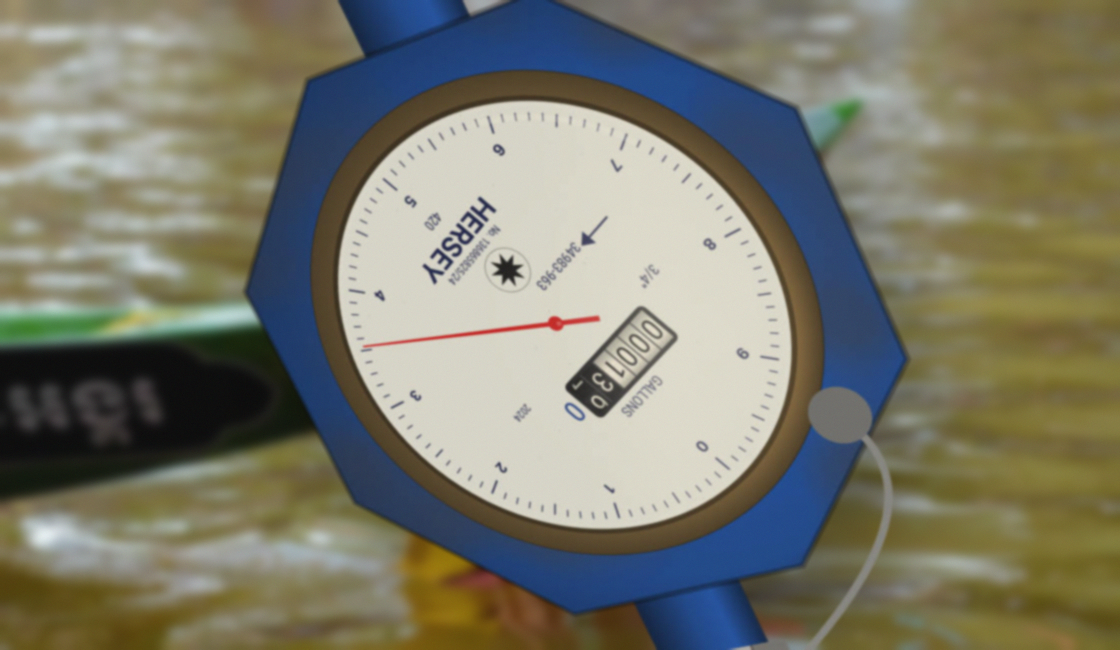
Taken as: gal 1363.5
